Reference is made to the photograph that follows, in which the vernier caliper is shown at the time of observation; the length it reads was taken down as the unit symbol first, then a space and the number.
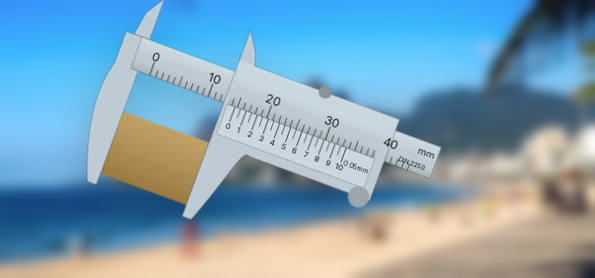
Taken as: mm 14.6
